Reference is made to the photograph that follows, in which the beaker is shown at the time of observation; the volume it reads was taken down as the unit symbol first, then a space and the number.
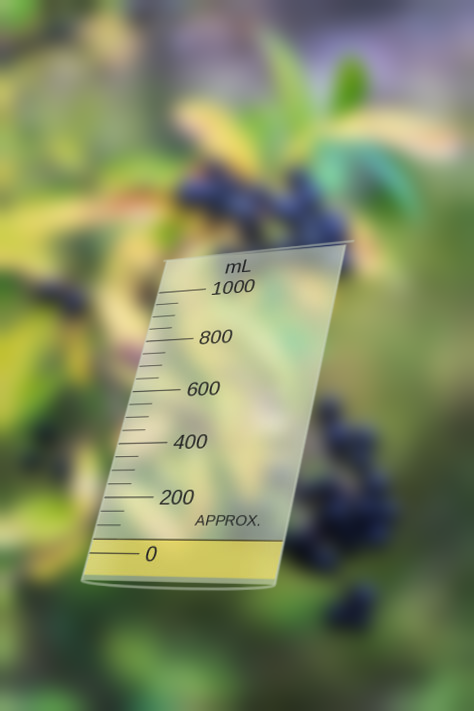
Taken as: mL 50
